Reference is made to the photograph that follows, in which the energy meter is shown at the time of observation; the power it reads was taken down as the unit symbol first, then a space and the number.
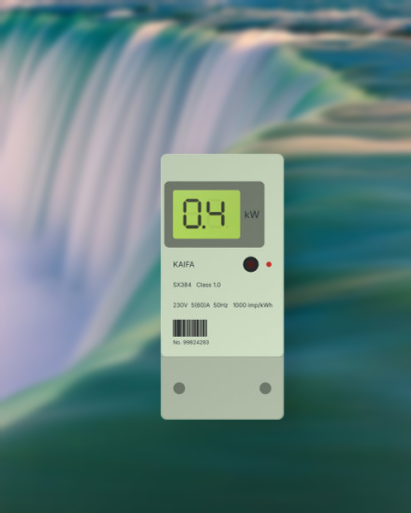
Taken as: kW 0.4
